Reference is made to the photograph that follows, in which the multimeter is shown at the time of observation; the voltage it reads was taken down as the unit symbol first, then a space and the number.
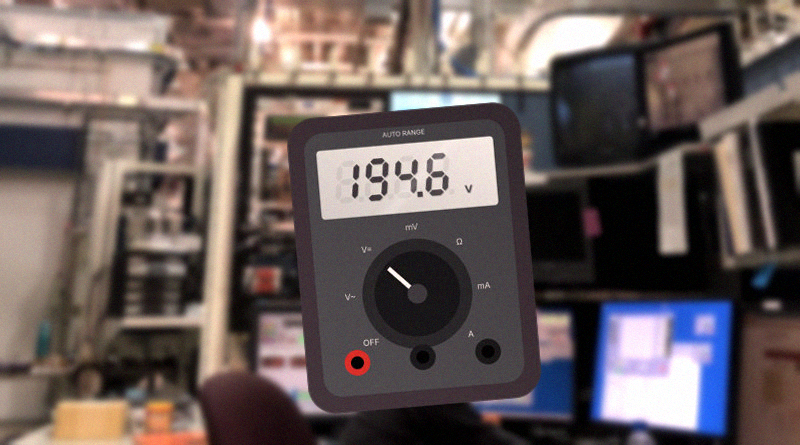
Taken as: V 194.6
